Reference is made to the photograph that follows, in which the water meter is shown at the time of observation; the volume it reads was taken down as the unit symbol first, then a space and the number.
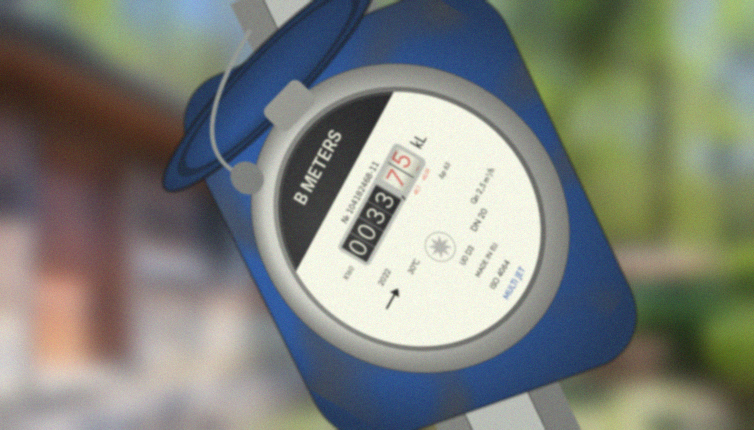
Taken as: kL 33.75
